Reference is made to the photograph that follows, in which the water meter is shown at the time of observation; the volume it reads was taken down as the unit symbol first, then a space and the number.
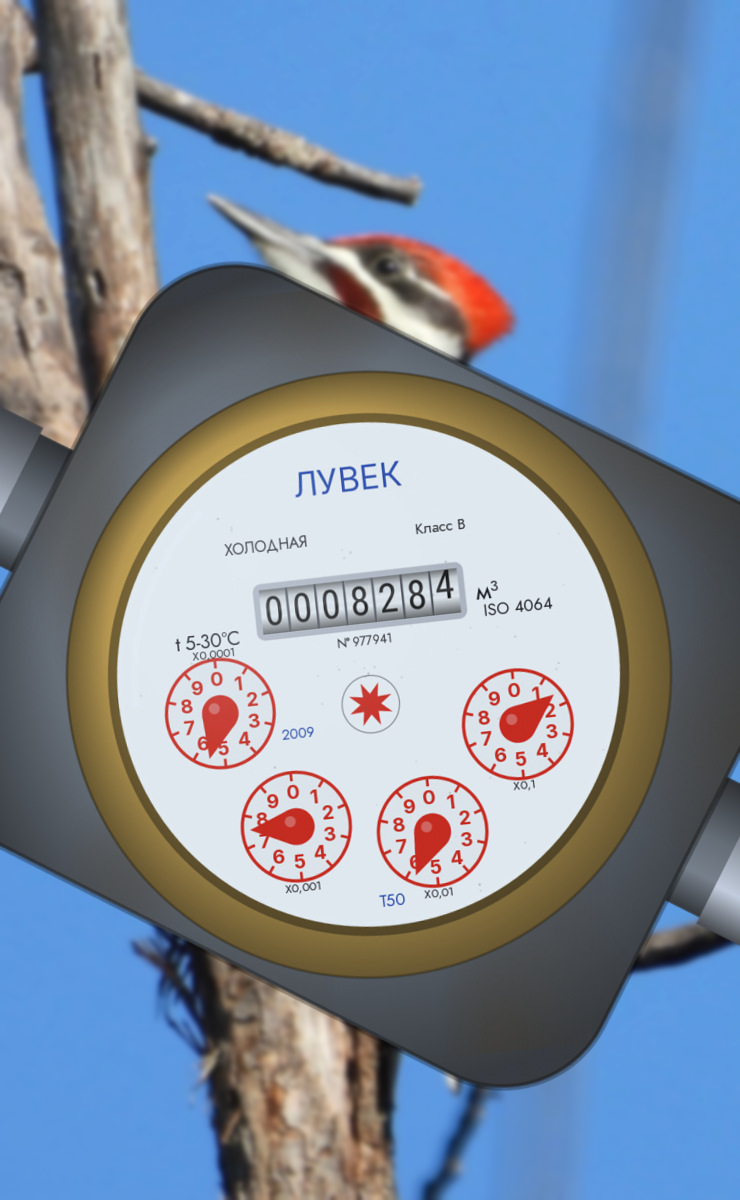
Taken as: m³ 8284.1575
